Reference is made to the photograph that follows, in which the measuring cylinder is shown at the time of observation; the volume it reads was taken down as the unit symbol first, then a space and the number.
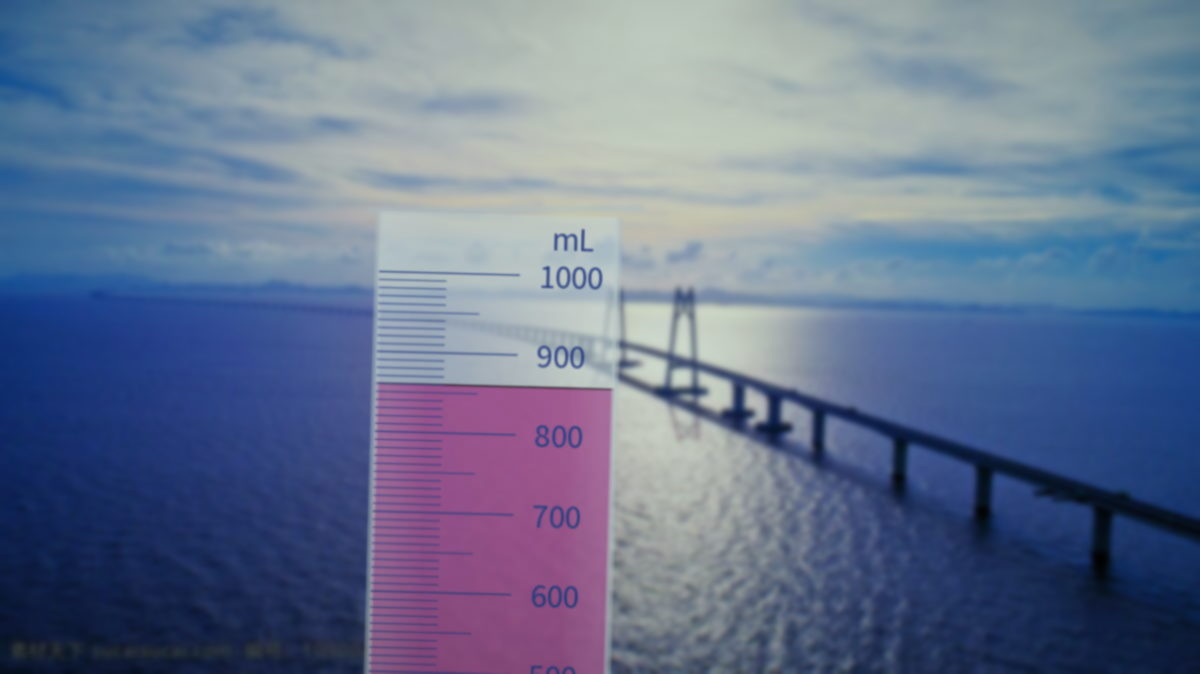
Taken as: mL 860
